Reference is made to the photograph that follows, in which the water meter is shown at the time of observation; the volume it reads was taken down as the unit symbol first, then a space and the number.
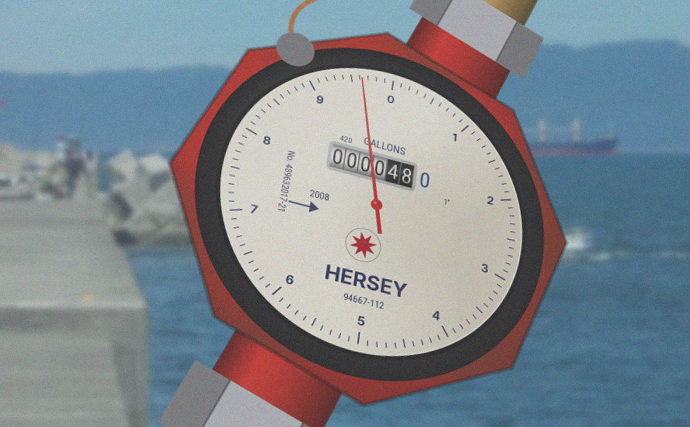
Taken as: gal 479.6
